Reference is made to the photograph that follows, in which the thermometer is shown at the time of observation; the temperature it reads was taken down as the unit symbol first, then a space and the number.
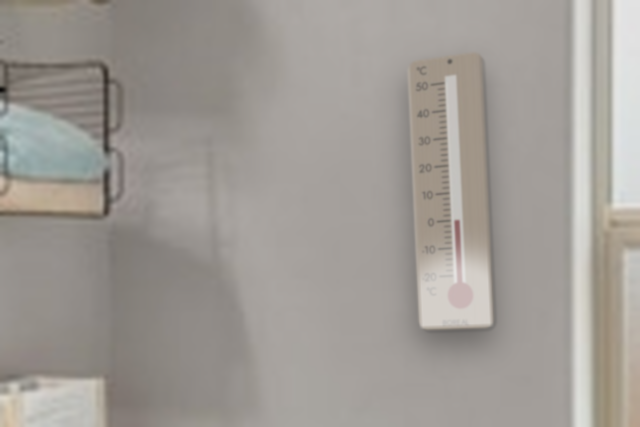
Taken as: °C 0
